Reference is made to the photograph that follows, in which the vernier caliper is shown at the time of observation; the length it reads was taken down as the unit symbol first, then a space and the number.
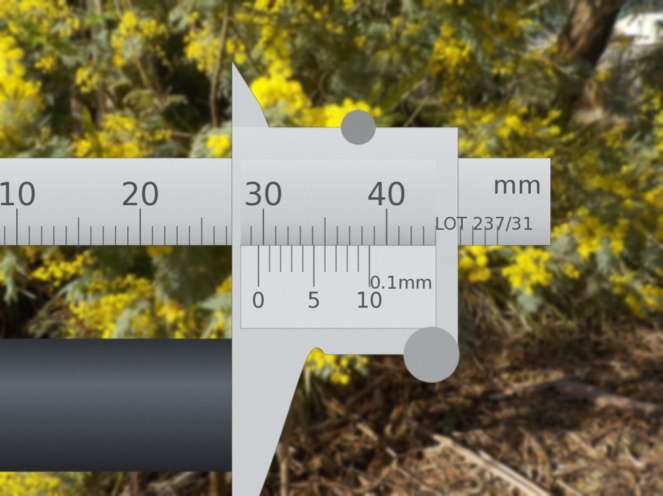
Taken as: mm 29.6
